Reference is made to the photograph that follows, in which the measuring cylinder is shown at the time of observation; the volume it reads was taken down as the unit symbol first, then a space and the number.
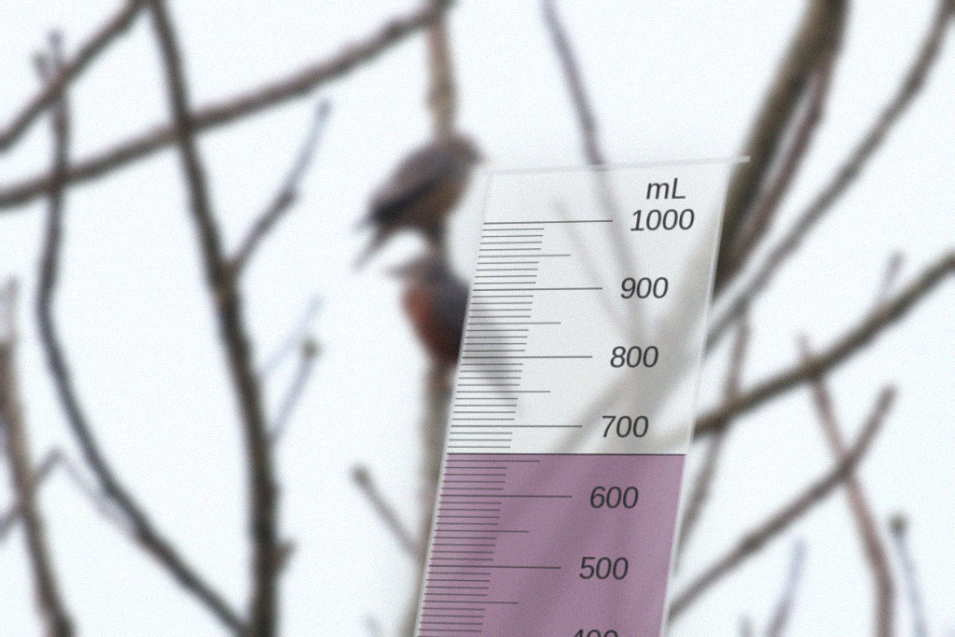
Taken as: mL 660
